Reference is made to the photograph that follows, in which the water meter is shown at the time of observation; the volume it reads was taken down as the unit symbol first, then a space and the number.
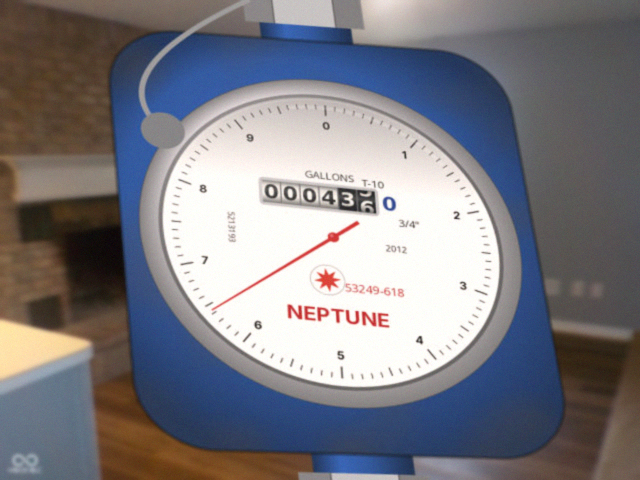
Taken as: gal 4356.4
